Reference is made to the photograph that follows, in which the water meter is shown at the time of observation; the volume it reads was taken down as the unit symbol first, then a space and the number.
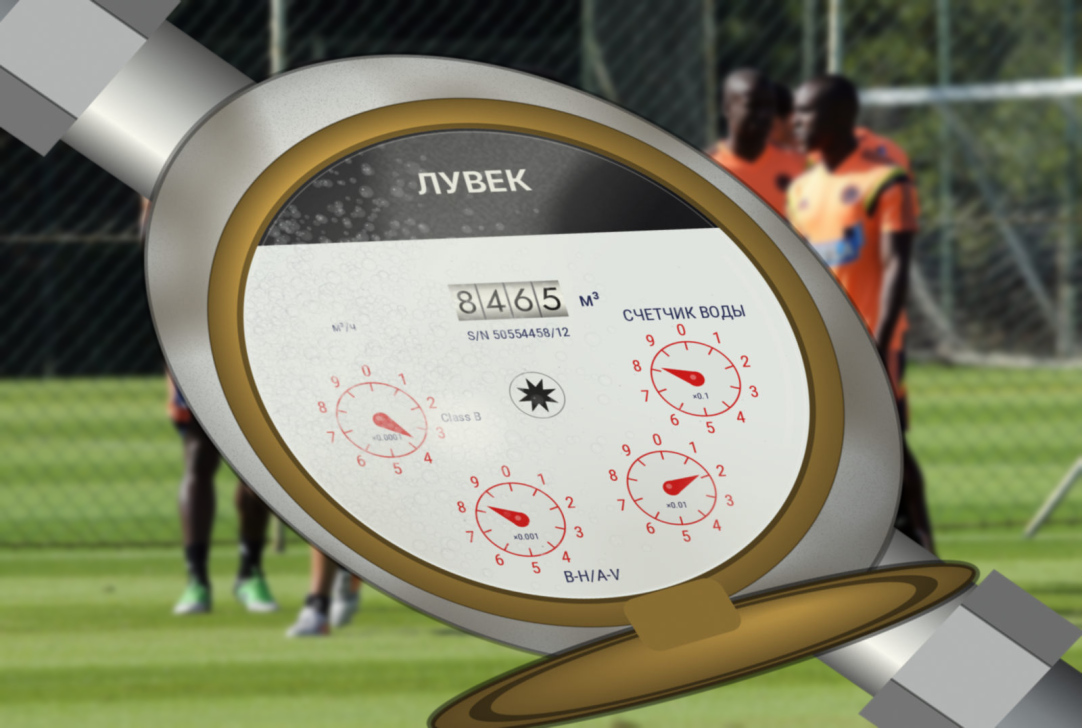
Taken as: m³ 8465.8183
